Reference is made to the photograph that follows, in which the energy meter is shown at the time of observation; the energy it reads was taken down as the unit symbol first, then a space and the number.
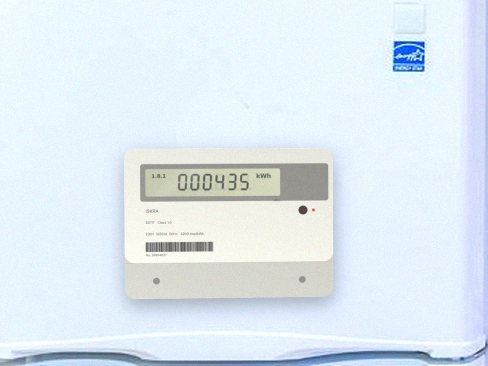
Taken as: kWh 435
